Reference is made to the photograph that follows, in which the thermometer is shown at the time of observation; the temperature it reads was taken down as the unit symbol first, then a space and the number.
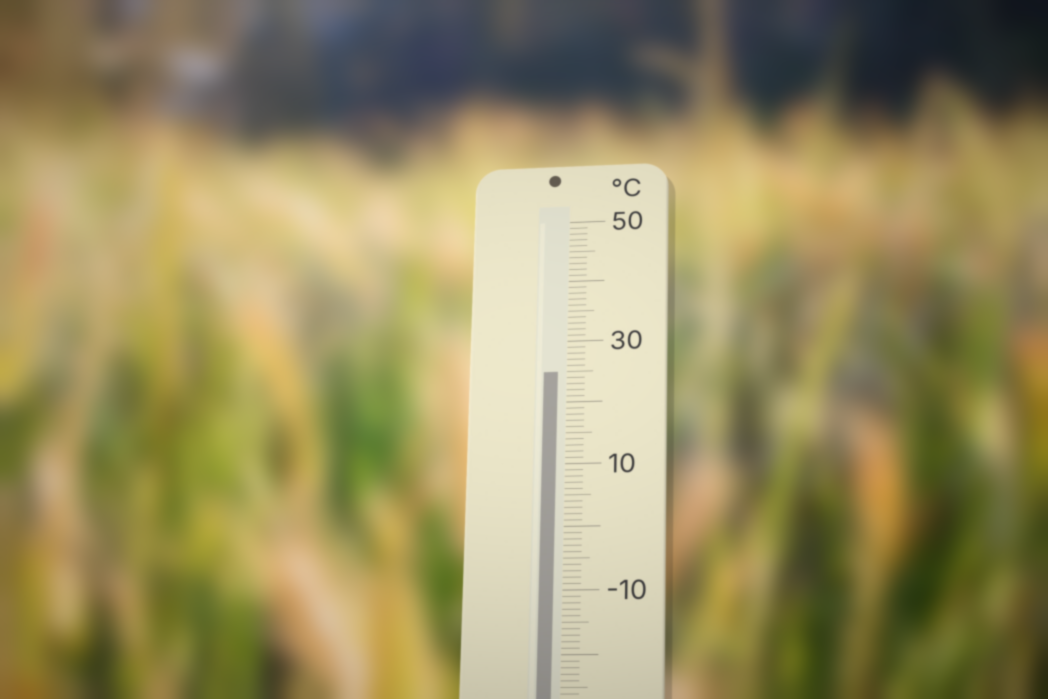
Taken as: °C 25
